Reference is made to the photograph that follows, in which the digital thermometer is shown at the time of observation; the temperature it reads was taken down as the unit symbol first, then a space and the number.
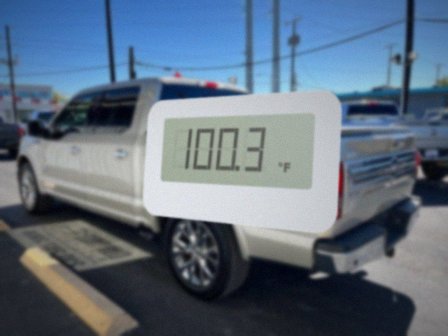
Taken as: °F 100.3
